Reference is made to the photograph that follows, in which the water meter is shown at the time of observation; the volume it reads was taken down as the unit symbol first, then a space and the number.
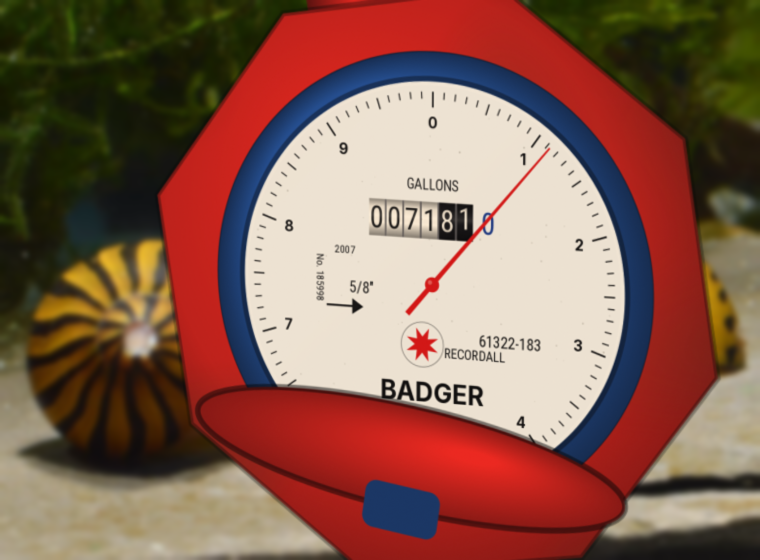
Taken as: gal 71811.1
